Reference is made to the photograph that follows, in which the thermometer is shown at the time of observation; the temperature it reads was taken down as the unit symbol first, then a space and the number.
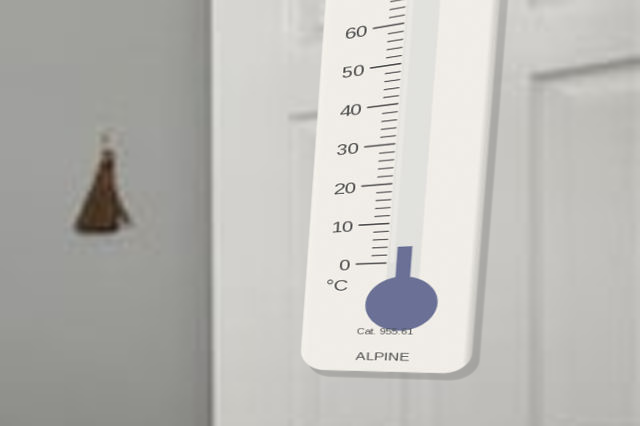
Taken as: °C 4
